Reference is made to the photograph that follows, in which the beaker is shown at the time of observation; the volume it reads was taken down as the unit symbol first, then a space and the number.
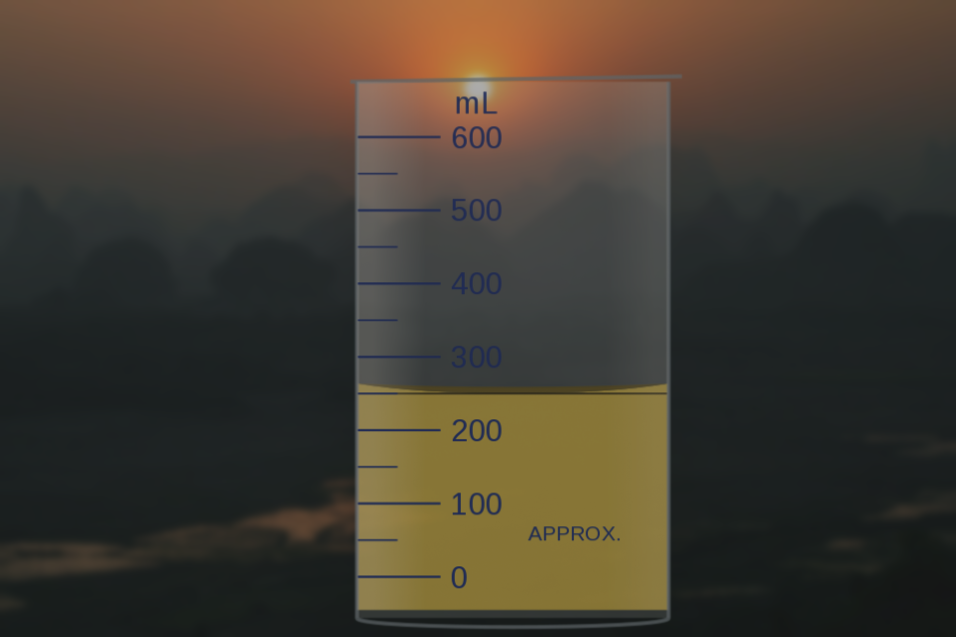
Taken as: mL 250
